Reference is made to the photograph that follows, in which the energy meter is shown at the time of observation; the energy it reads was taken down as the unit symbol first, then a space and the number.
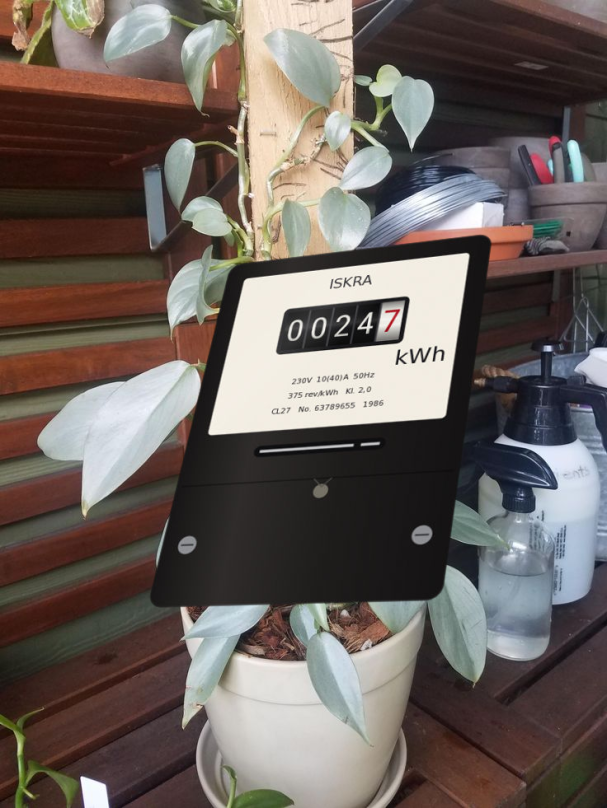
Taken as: kWh 24.7
